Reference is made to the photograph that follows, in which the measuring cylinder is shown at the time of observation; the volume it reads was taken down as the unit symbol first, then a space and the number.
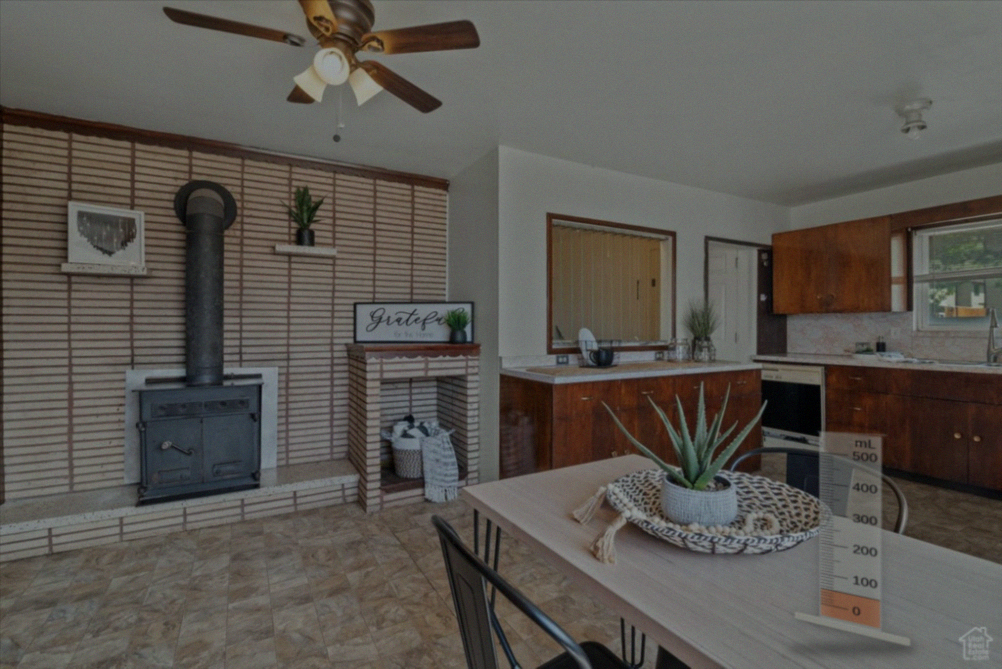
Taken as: mL 50
